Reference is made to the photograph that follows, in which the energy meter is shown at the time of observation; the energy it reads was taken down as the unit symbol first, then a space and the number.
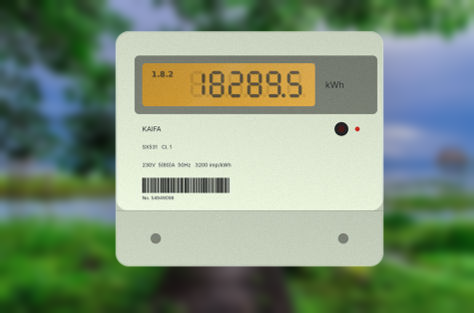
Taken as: kWh 18289.5
